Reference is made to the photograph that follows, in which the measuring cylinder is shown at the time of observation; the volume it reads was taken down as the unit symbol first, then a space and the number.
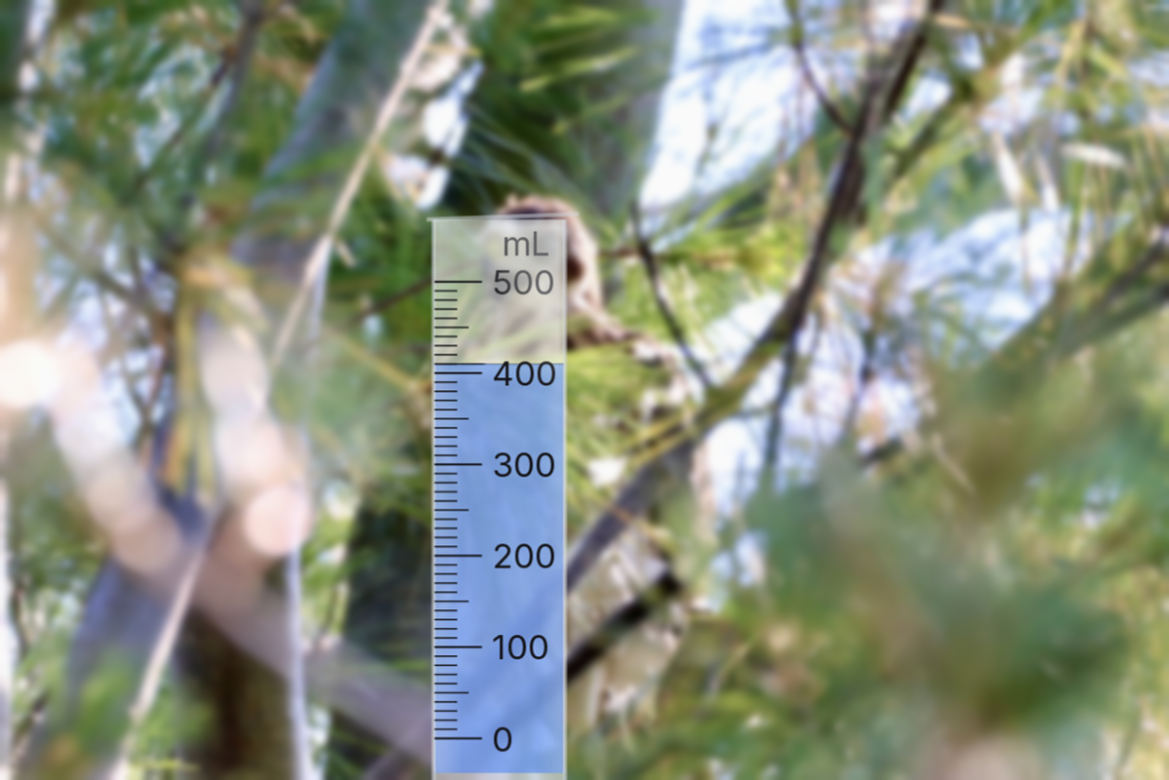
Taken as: mL 410
